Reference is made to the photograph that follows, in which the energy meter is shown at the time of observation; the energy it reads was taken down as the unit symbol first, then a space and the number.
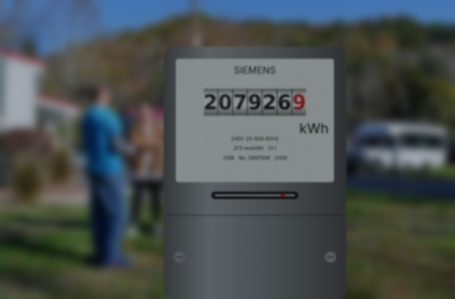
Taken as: kWh 207926.9
